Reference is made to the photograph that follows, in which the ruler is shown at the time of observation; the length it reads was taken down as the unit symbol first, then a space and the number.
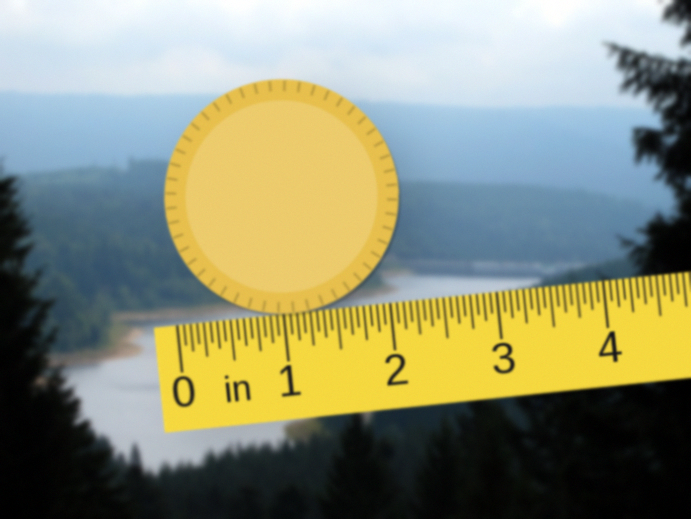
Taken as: in 2.1875
